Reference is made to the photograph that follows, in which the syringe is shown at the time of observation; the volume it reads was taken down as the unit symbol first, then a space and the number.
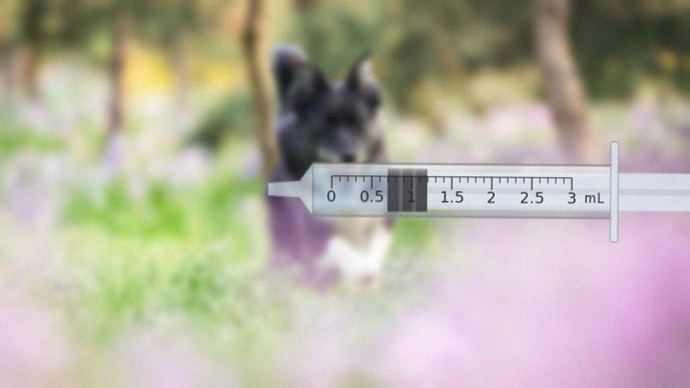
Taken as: mL 0.7
